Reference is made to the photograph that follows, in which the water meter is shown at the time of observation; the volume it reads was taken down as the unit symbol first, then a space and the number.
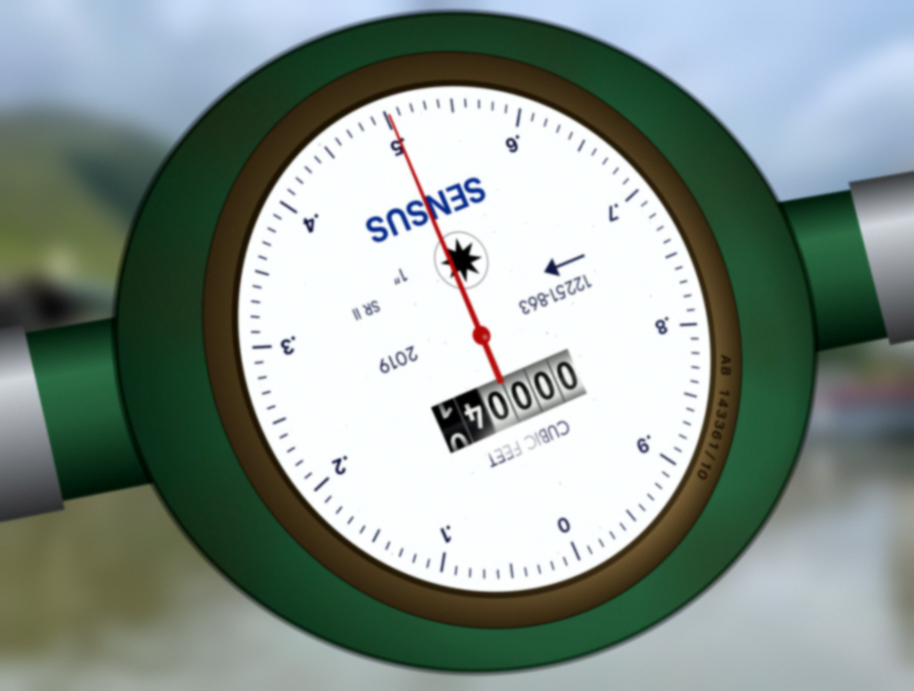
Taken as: ft³ 40.50
